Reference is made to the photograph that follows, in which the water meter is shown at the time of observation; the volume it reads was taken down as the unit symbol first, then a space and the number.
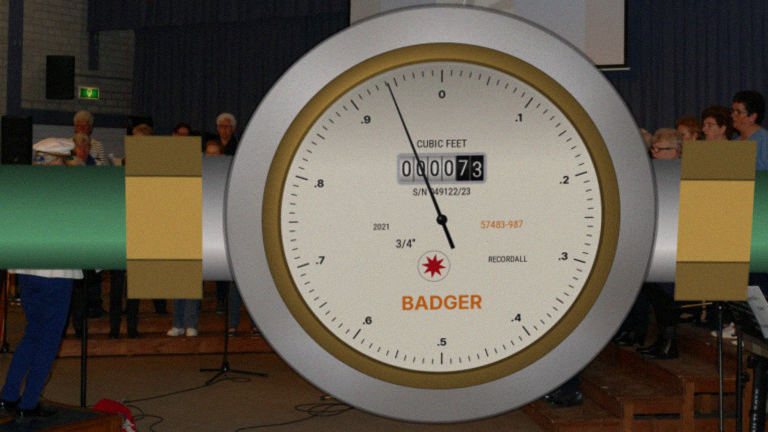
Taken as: ft³ 72.94
